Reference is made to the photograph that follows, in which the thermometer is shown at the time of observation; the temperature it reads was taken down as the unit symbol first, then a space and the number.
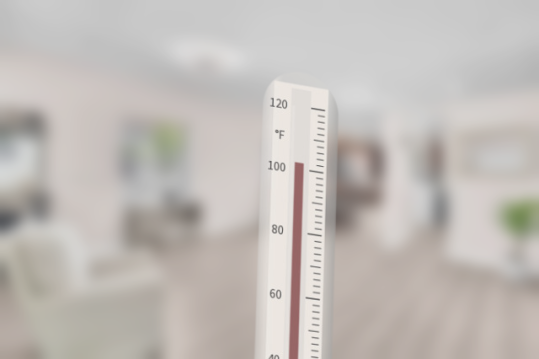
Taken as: °F 102
